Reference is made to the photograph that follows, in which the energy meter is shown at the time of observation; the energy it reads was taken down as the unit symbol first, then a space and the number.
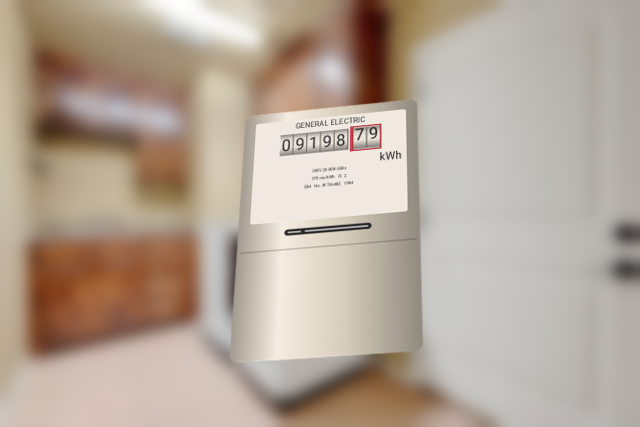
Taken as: kWh 9198.79
